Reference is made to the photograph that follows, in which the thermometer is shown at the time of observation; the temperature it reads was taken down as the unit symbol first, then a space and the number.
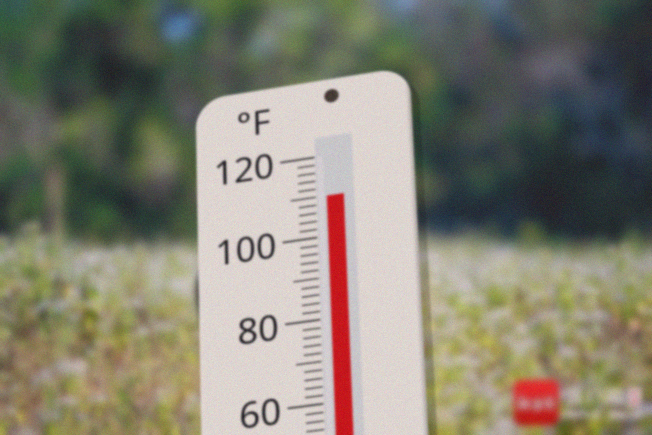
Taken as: °F 110
